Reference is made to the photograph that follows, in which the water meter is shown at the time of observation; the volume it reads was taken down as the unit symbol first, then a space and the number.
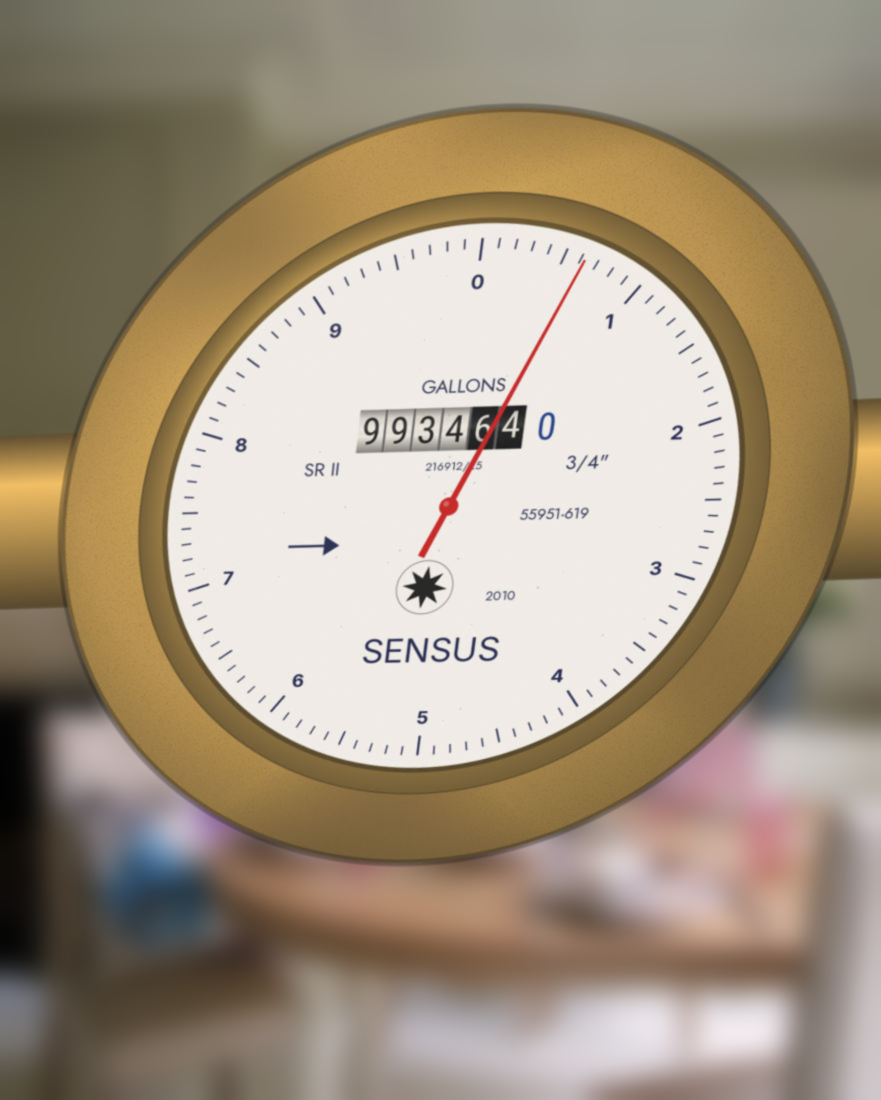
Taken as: gal 9934640.6
